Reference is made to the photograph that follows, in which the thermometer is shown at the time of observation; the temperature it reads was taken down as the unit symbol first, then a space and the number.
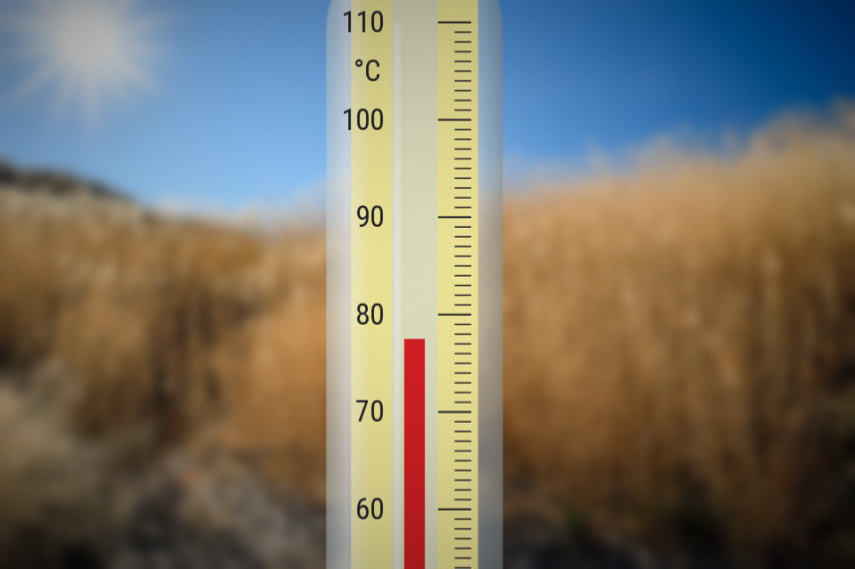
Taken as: °C 77.5
